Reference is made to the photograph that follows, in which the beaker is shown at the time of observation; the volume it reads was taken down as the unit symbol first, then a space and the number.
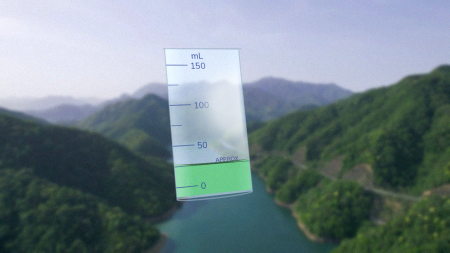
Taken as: mL 25
